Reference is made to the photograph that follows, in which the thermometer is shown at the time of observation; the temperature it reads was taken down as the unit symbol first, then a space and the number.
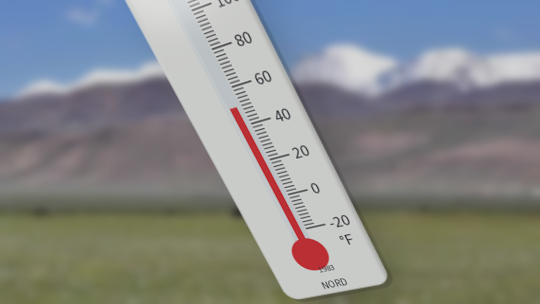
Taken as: °F 50
